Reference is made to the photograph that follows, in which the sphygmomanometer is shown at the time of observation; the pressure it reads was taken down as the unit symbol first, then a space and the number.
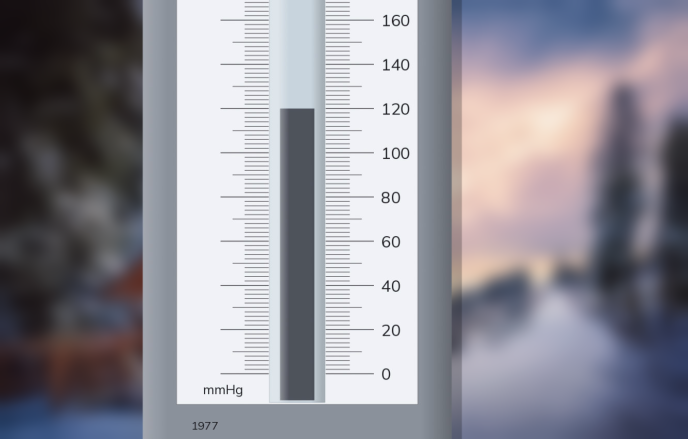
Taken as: mmHg 120
